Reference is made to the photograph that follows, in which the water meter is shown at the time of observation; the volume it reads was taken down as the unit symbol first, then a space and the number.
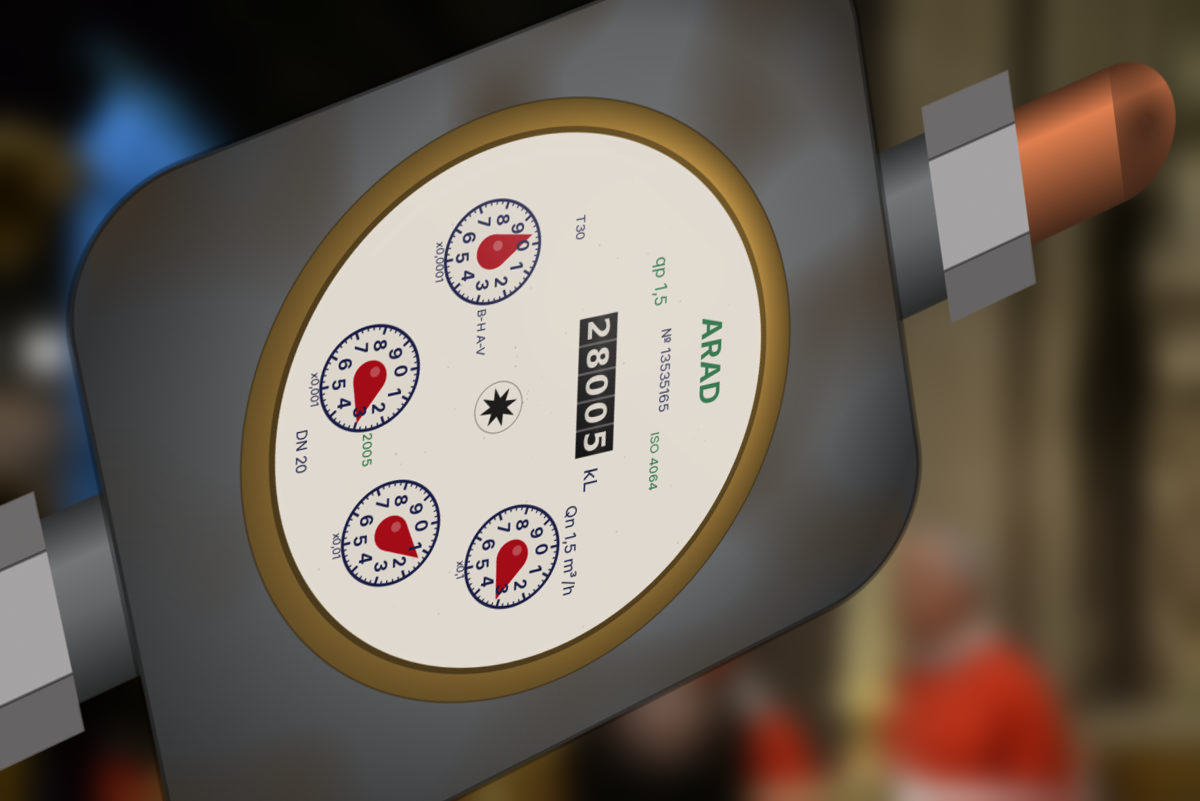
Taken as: kL 28005.3129
